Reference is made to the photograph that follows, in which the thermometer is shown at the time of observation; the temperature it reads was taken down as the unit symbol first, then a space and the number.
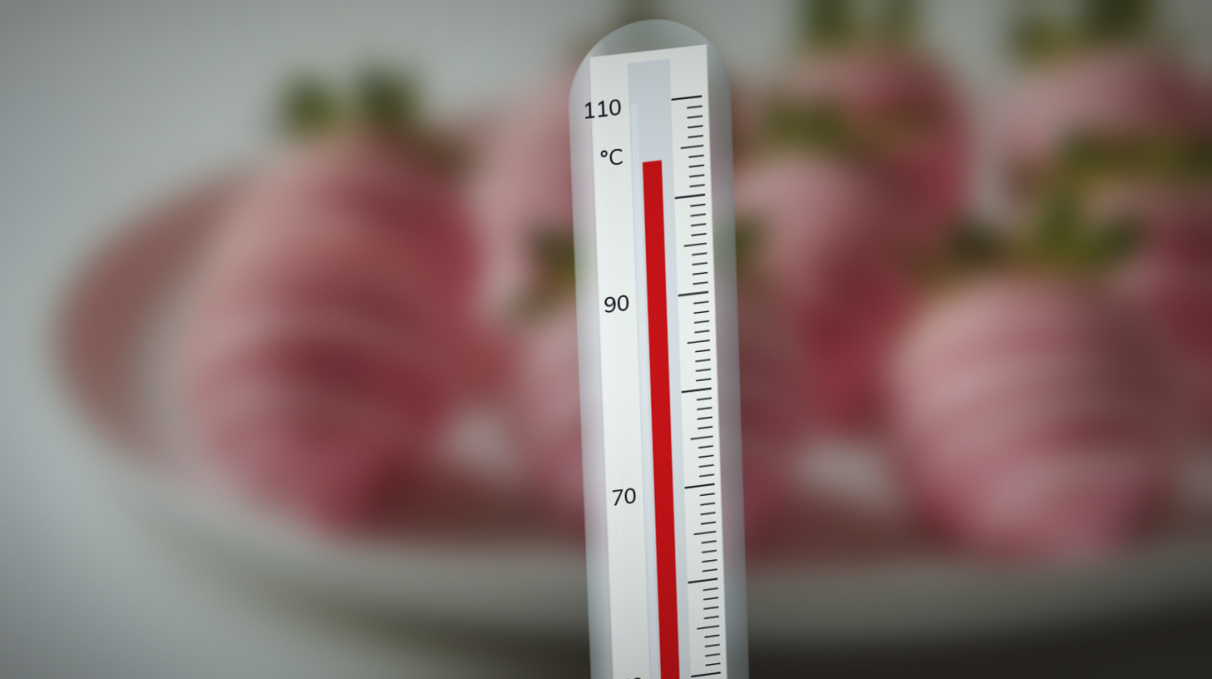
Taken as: °C 104
